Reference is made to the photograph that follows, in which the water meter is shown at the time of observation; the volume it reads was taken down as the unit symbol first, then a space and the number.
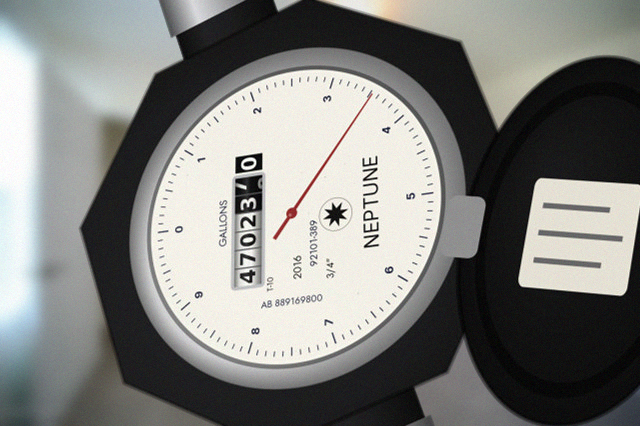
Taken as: gal 4702373.5
